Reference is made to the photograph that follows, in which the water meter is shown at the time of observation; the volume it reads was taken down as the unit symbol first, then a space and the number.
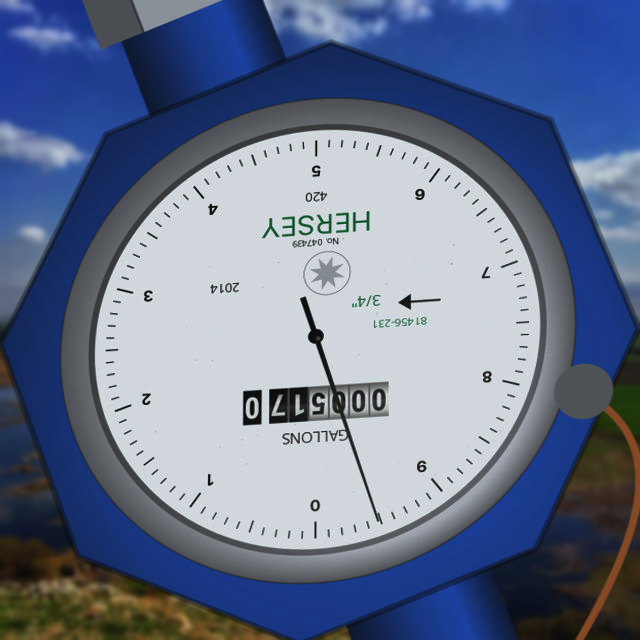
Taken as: gal 5169.5
